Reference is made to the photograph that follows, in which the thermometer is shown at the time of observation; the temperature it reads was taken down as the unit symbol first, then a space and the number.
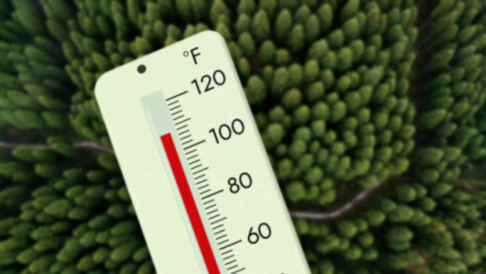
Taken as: °F 108
